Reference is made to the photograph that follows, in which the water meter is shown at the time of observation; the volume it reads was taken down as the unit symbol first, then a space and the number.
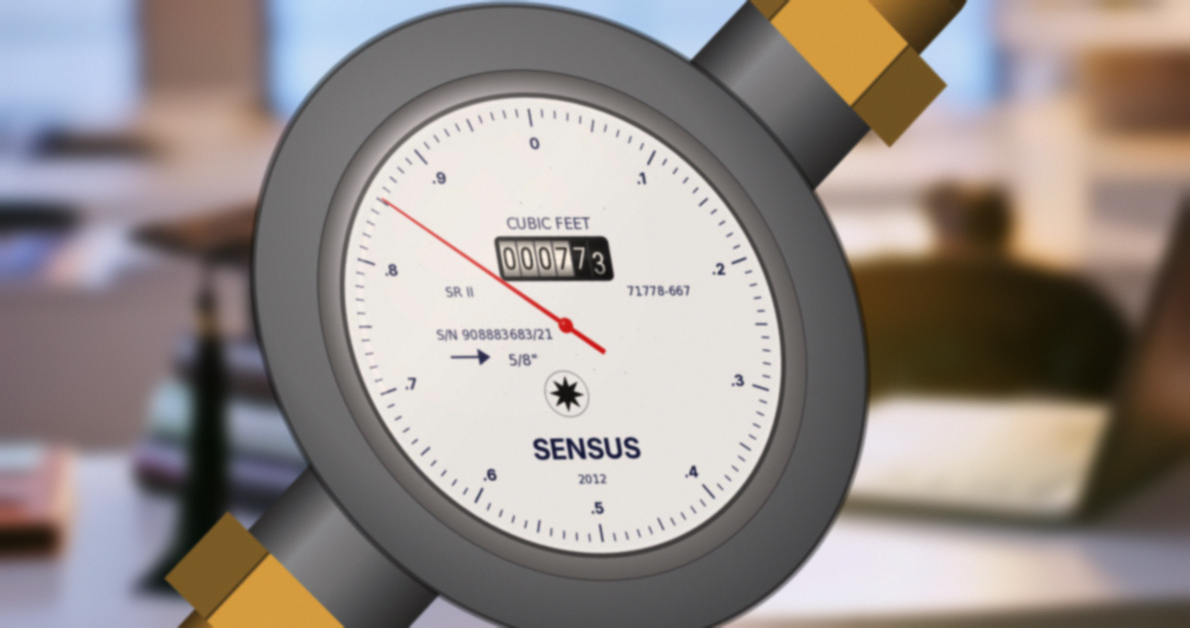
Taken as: ft³ 772.85
